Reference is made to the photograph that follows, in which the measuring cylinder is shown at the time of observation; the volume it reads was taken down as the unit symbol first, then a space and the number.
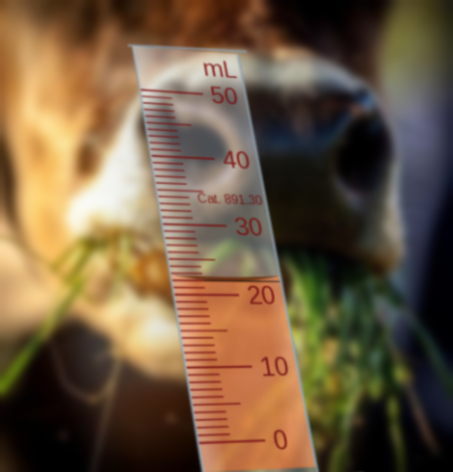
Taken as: mL 22
